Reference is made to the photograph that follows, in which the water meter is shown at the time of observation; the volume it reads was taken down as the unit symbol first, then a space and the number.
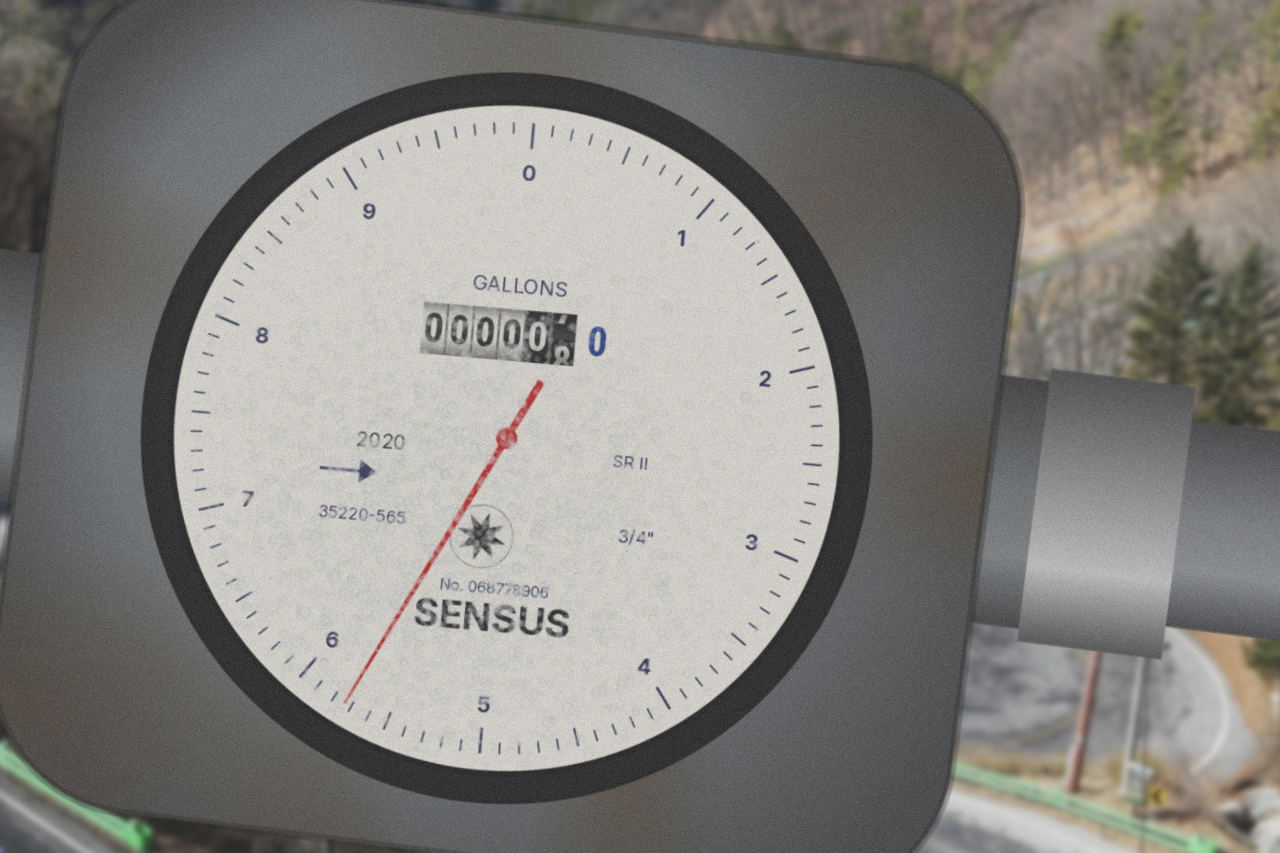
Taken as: gal 75.7
